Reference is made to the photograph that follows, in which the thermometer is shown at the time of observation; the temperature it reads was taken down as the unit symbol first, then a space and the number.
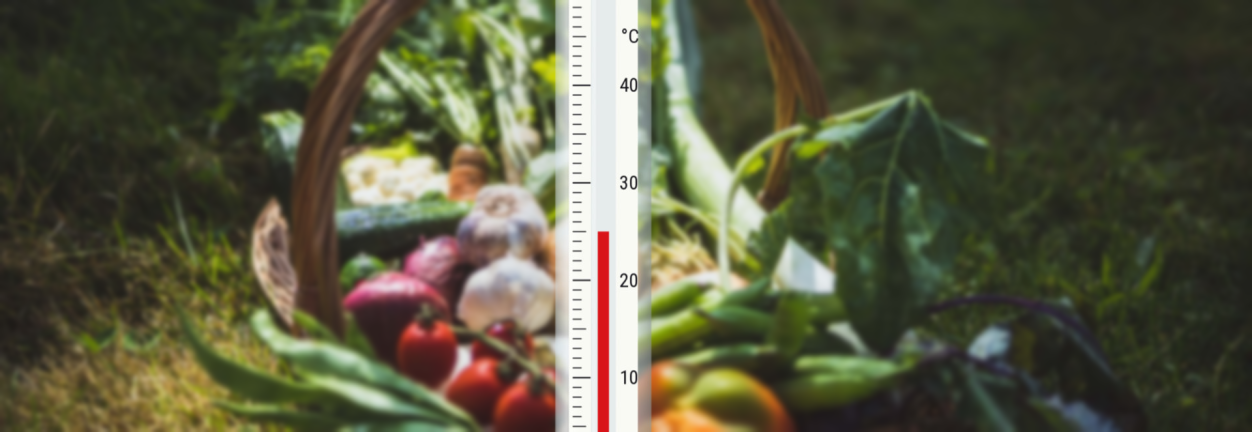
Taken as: °C 25
